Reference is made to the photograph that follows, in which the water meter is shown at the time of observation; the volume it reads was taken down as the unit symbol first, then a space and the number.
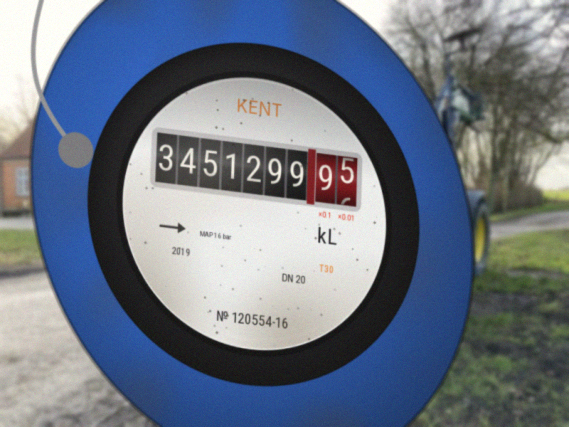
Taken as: kL 3451299.95
